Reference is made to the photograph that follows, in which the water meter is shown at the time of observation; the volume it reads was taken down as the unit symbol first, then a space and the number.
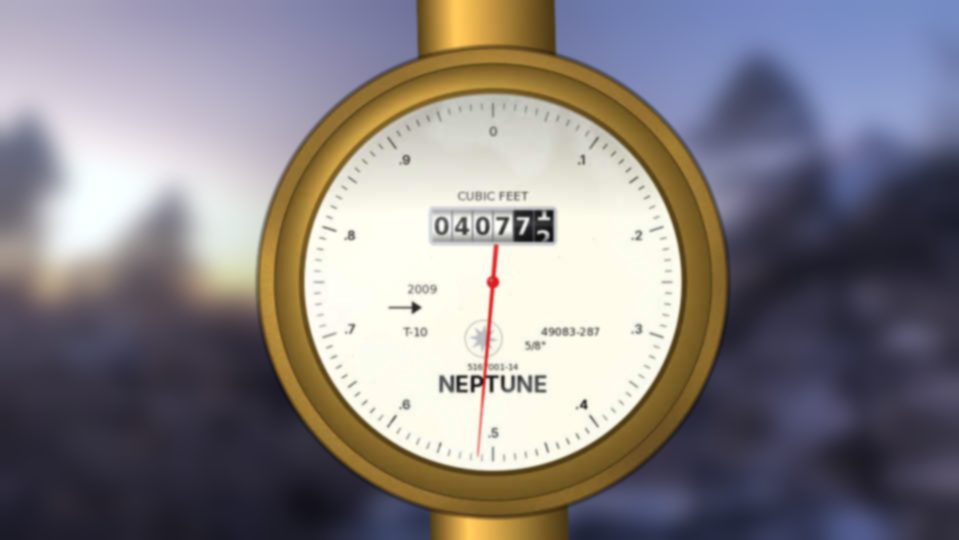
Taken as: ft³ 40771.51
